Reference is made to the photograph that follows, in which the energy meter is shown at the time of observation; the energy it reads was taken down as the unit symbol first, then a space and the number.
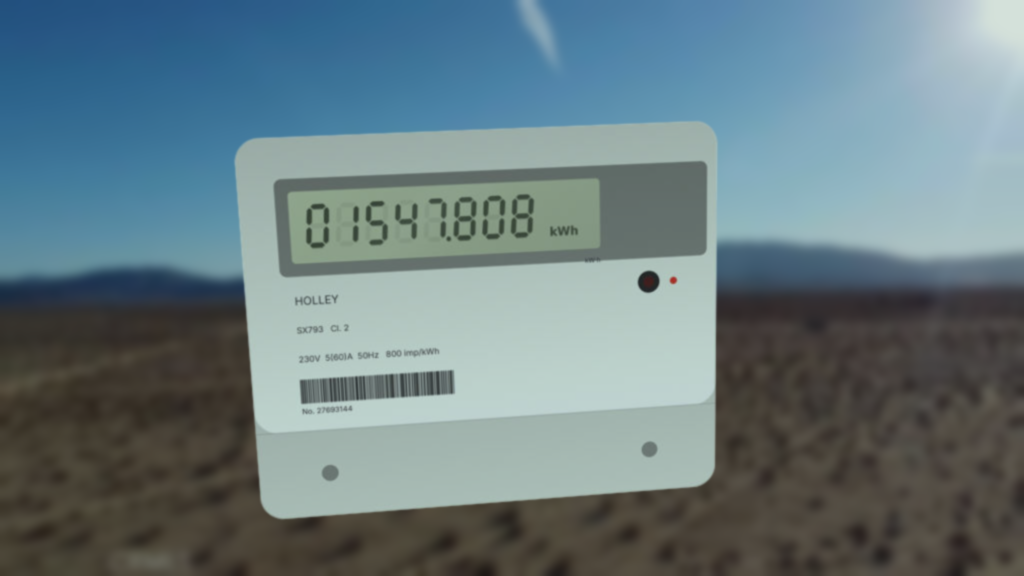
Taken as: kWh 1547.808
